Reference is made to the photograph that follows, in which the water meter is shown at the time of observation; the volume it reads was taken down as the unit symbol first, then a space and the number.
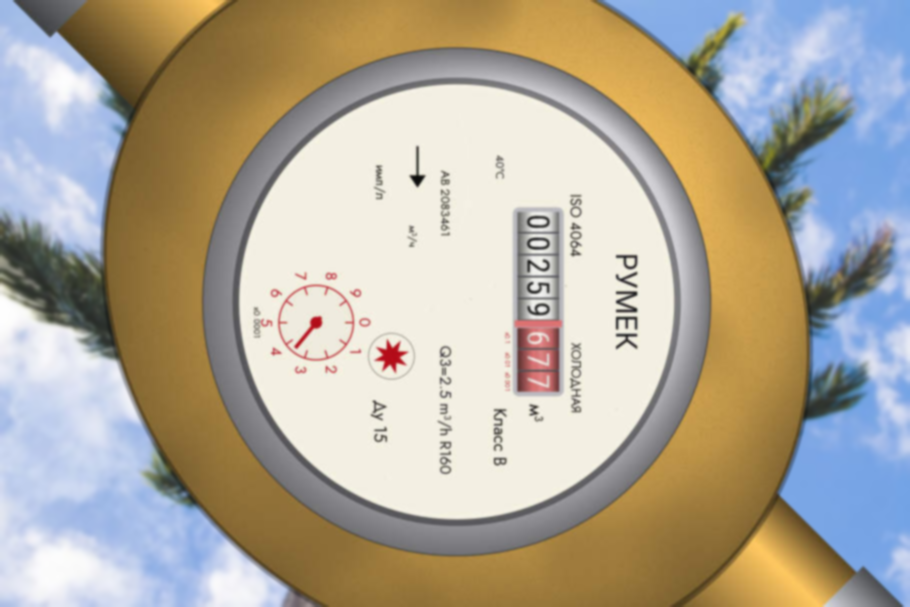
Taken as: m³ 259.6773
